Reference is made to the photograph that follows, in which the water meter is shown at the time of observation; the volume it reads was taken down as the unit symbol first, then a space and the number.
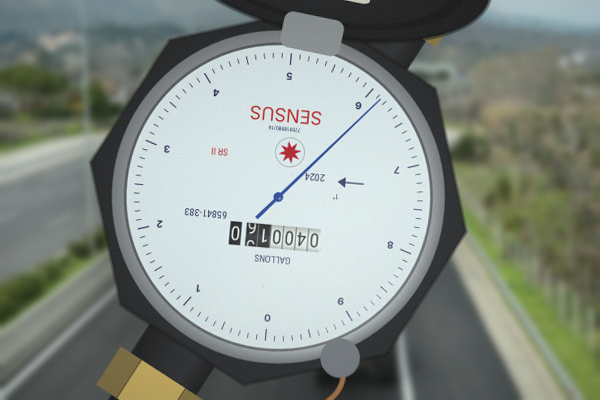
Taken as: gal 400156.1
